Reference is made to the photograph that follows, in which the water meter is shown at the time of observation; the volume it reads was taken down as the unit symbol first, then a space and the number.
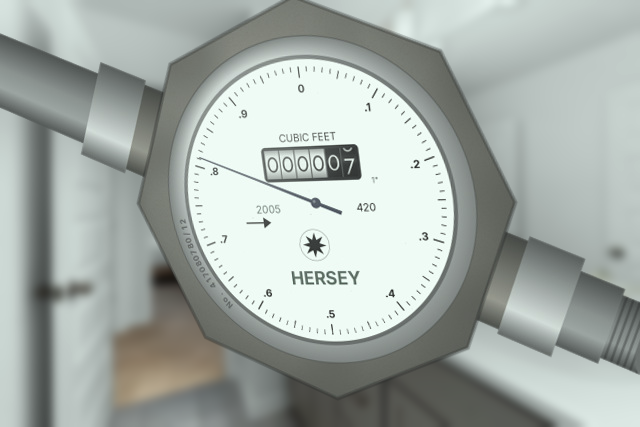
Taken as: ft³ 6.81
